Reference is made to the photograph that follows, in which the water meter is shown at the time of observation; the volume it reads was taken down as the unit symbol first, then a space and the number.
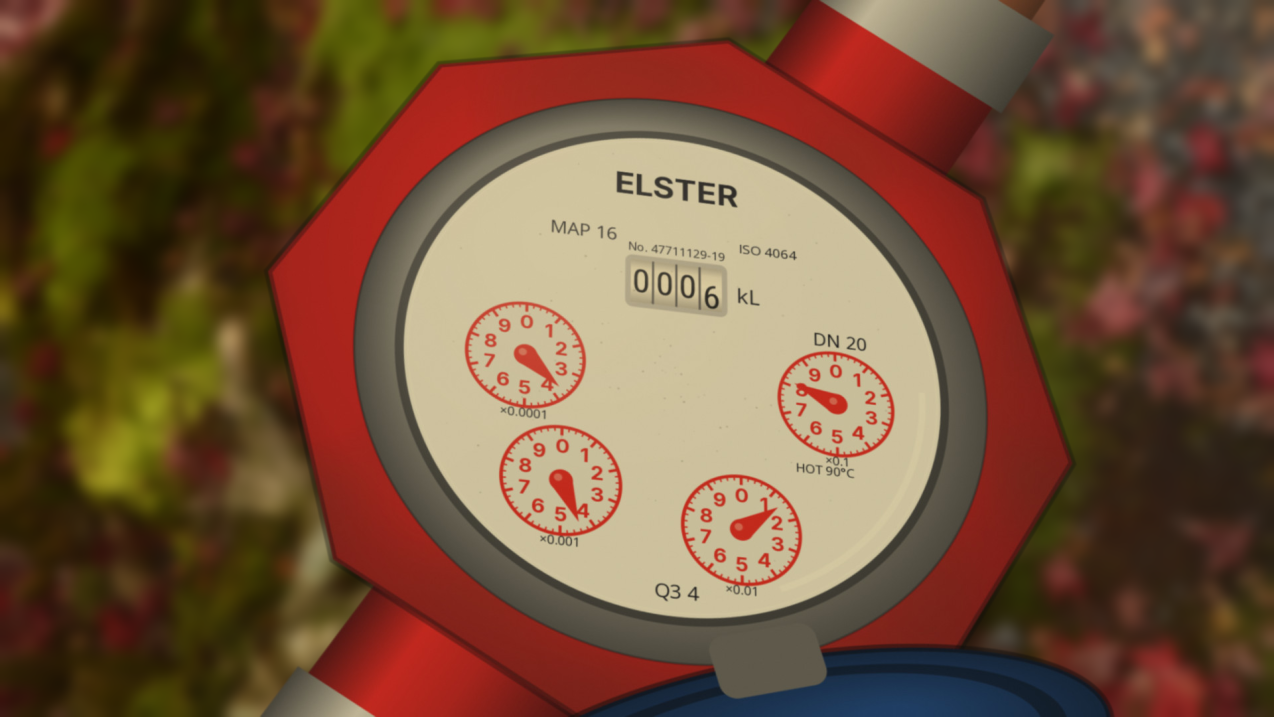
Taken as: kL 5.8143
